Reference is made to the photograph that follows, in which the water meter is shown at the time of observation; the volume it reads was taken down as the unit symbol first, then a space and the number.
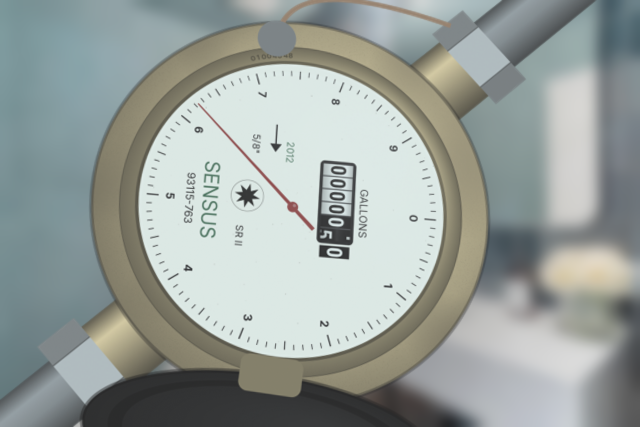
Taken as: gal 46.2
